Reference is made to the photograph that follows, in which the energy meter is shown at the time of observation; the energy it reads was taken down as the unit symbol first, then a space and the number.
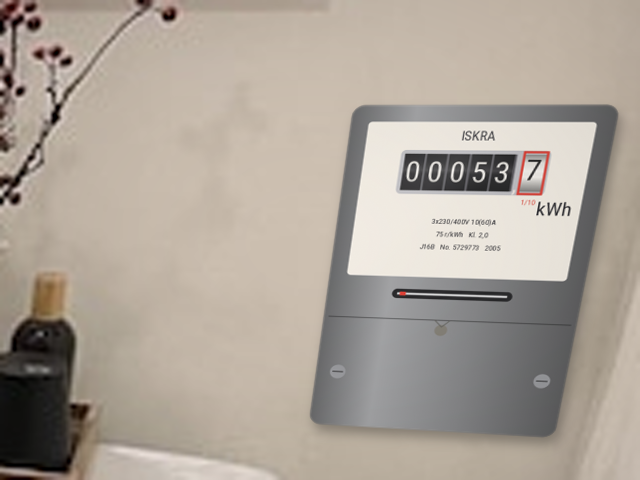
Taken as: kWh 53.7
